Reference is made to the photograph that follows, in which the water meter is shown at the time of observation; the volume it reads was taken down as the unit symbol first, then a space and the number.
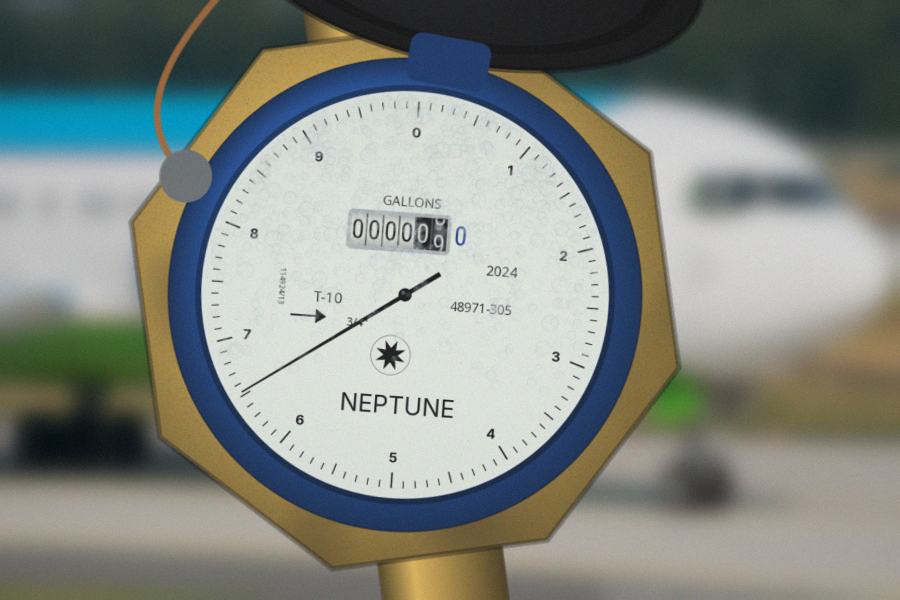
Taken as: gal 86.5
